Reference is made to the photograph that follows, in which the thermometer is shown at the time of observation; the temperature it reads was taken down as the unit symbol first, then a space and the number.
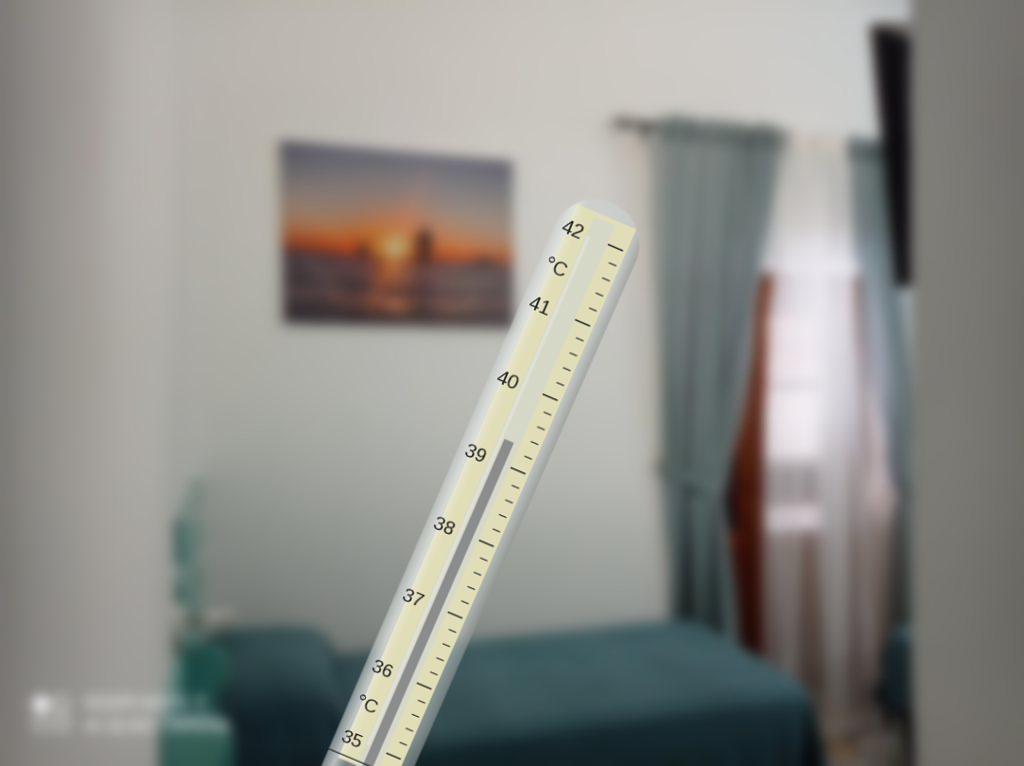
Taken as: °C 39.3
